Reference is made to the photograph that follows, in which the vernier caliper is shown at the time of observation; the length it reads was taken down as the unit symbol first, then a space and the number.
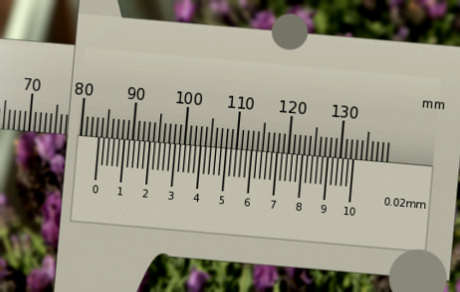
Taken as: mm 83.5
